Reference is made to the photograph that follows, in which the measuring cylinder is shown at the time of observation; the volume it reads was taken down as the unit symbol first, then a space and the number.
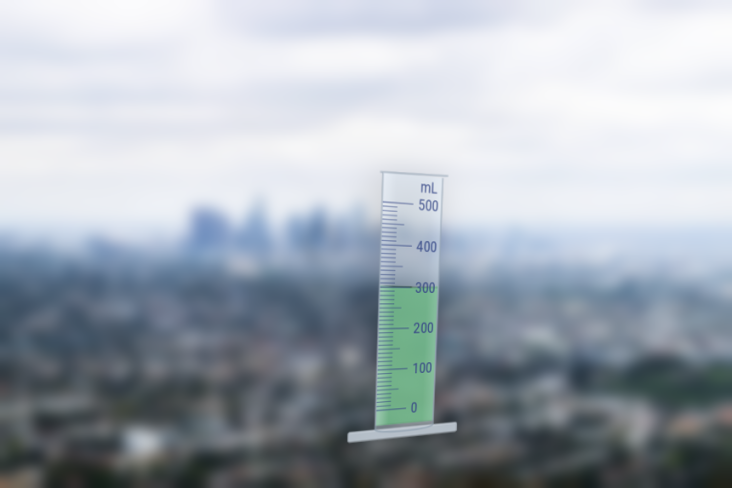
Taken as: mL 300
